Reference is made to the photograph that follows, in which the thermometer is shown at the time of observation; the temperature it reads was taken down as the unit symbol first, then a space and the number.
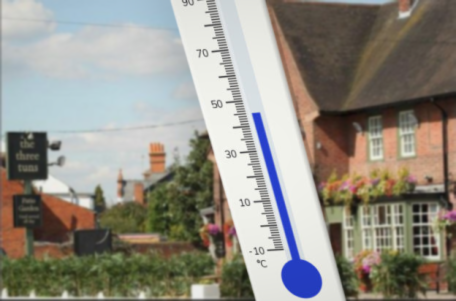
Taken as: °C 45
